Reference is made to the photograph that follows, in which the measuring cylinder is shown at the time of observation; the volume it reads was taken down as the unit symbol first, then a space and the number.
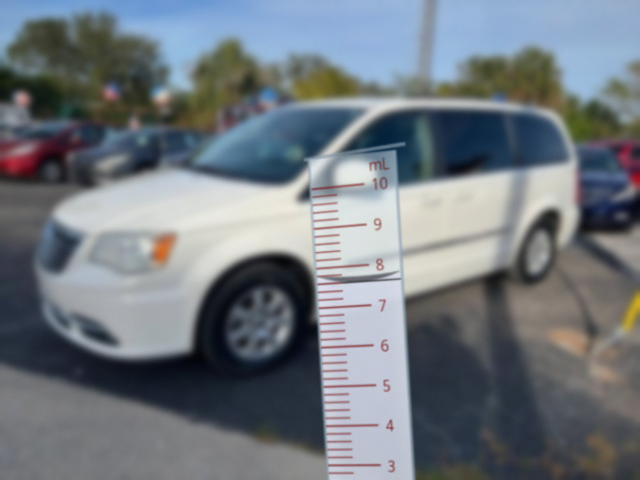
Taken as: mL 7.6
